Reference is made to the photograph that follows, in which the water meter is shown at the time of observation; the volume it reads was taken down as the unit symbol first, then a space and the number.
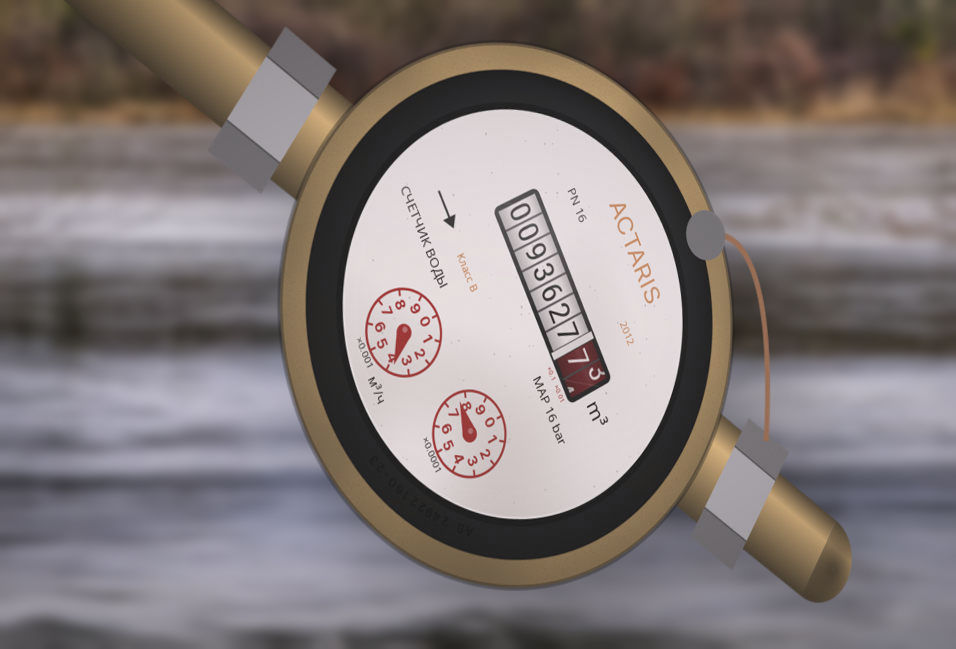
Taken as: m³ 93627.7337
